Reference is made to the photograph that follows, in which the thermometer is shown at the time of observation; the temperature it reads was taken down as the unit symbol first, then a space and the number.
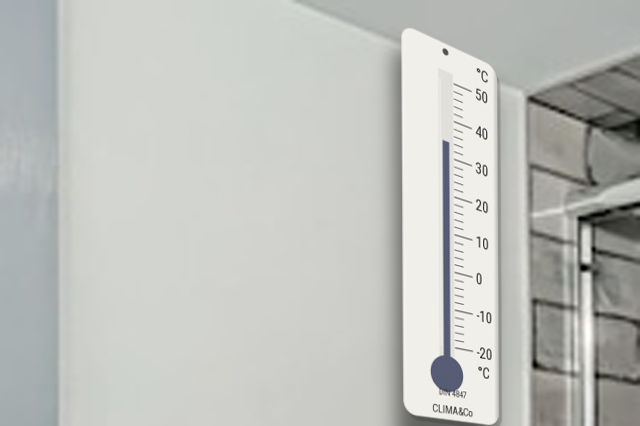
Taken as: °C 34
